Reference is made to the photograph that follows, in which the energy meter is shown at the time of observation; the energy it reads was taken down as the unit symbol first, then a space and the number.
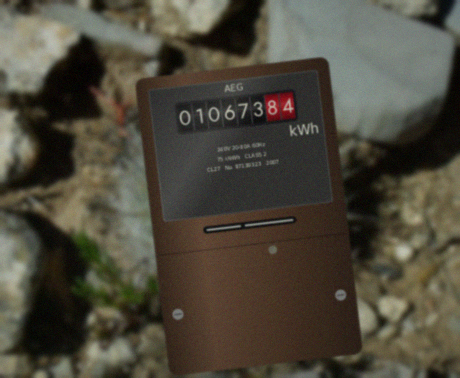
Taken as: kWh 10673.84
